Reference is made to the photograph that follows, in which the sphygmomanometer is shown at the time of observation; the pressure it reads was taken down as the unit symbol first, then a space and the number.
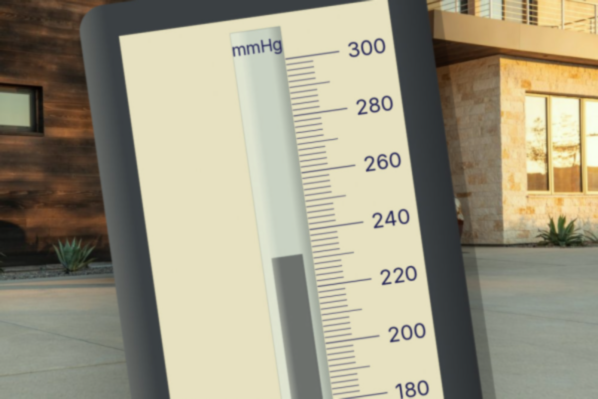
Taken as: mmHg 232
